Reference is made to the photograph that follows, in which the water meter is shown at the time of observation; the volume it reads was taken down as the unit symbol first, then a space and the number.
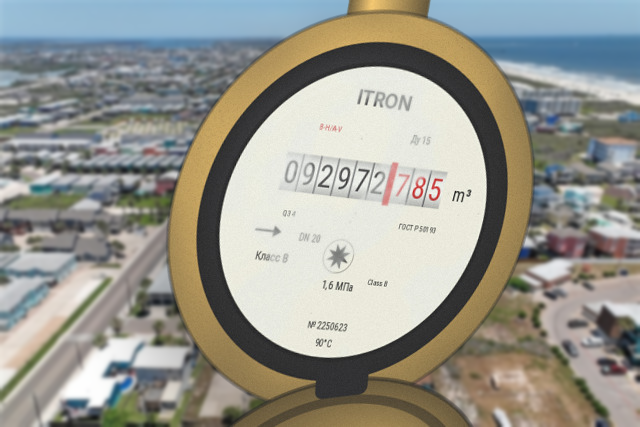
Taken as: m³ 92972.785
